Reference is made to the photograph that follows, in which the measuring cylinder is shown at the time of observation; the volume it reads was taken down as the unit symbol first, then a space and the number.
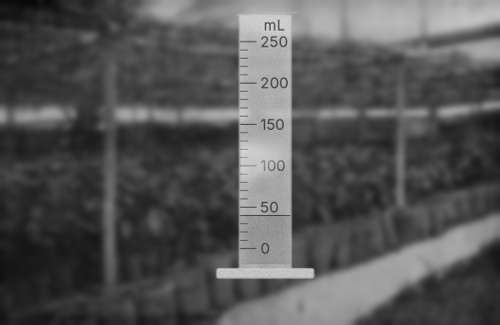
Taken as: mL 40
